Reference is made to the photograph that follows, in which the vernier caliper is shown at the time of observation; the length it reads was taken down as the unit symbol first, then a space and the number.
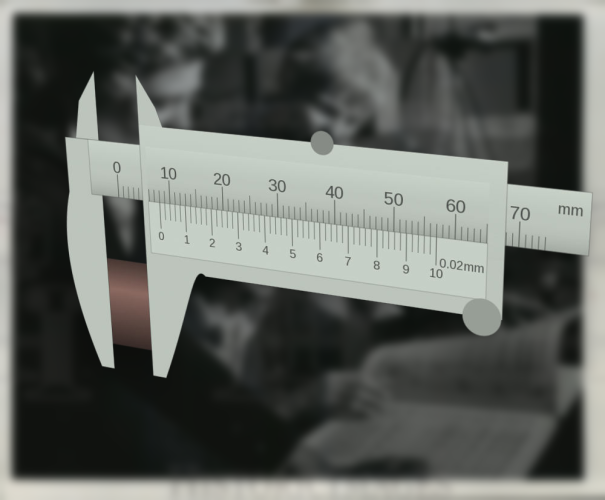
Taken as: mm 8.0
